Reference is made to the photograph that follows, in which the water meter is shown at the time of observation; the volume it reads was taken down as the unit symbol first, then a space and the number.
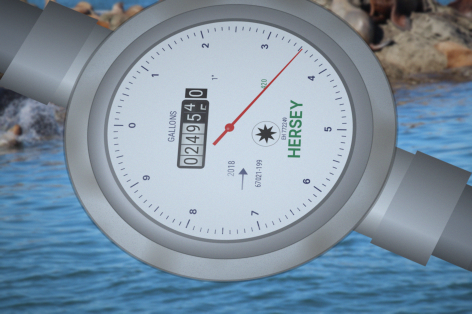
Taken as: gal 249543.5
